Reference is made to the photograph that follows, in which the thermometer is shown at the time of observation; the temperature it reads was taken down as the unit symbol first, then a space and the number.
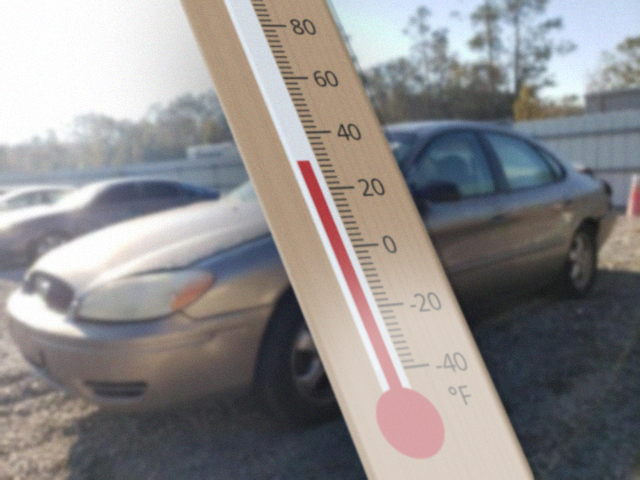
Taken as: °F 30
